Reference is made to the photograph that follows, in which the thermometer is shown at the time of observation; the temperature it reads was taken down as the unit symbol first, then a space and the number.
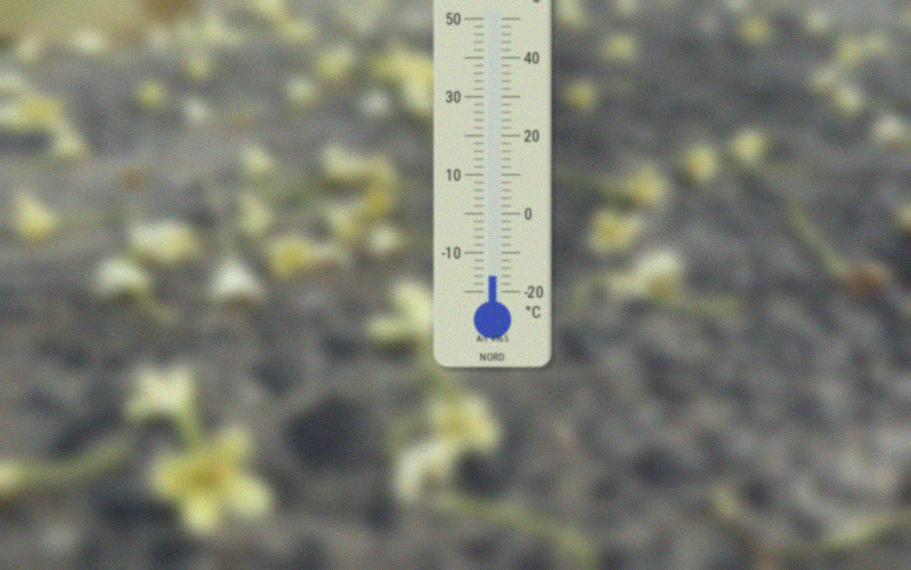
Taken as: °C -16
